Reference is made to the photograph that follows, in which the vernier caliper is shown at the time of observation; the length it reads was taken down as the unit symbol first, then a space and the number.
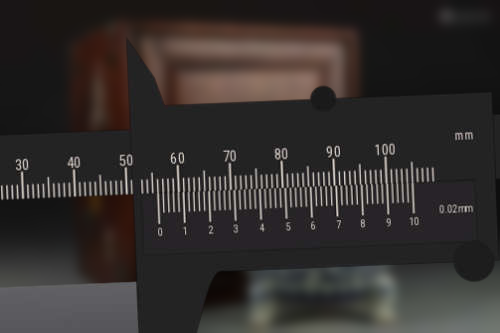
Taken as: mm 56.0
